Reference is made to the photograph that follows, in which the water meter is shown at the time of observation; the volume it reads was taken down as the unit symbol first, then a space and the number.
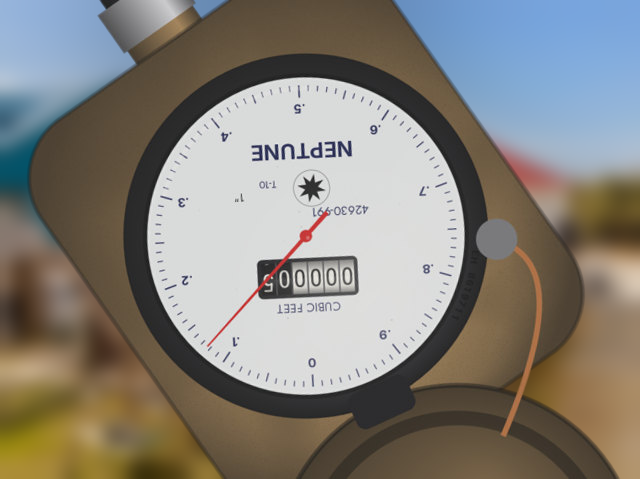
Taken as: ft³ 5.12
